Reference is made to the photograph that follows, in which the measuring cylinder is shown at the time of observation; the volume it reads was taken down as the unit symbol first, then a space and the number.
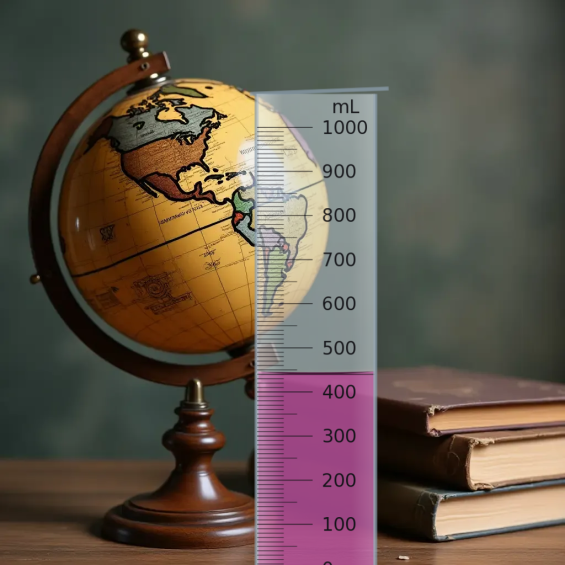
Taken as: mL 440
